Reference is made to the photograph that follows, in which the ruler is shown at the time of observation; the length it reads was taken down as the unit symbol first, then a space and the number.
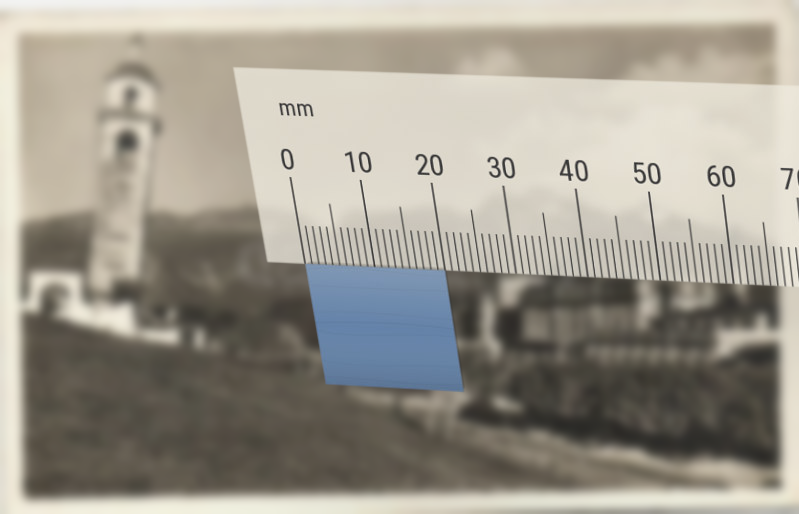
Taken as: mm 20
